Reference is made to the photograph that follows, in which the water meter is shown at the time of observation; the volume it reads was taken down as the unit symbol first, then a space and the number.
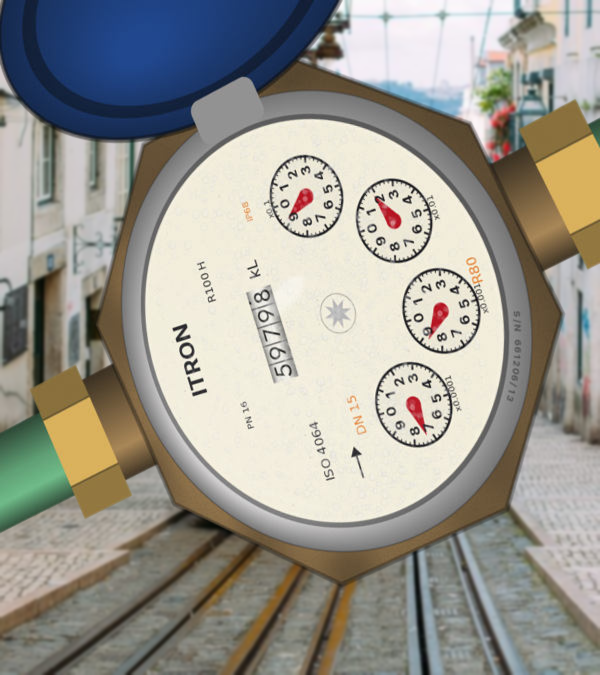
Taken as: kL 59797.9187
